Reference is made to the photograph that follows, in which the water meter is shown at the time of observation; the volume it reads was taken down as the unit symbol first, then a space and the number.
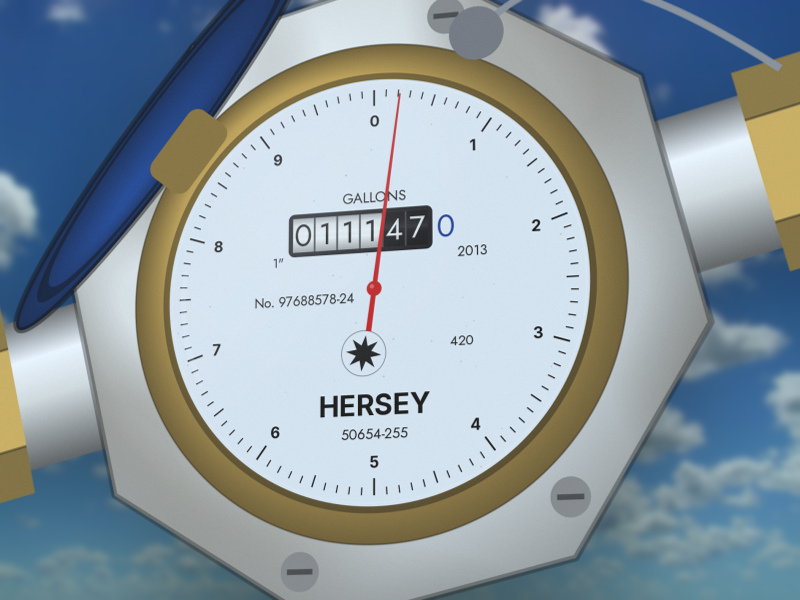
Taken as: gal 111470.2
